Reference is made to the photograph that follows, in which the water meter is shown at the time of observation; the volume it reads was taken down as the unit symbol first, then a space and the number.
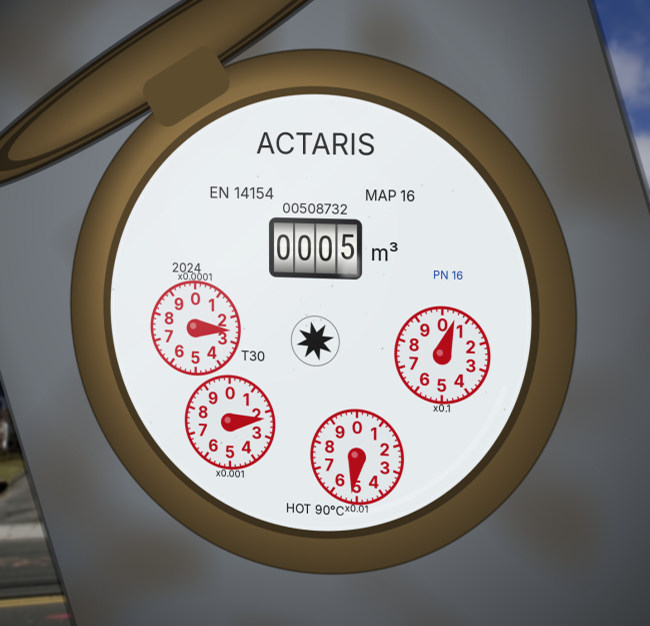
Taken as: m³ 5.0522
